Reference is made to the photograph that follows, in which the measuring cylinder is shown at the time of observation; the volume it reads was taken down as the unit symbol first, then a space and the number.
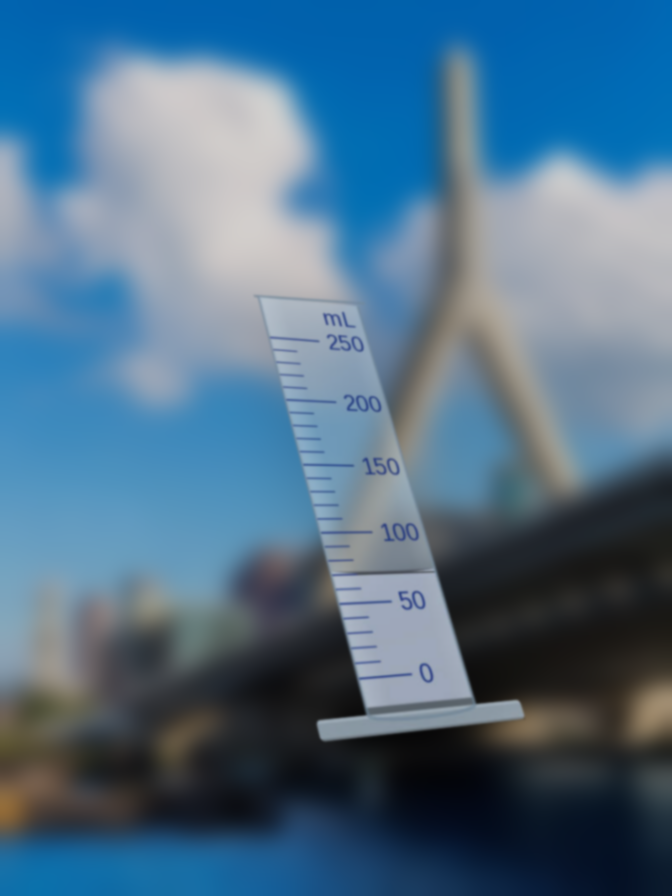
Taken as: mL 70
